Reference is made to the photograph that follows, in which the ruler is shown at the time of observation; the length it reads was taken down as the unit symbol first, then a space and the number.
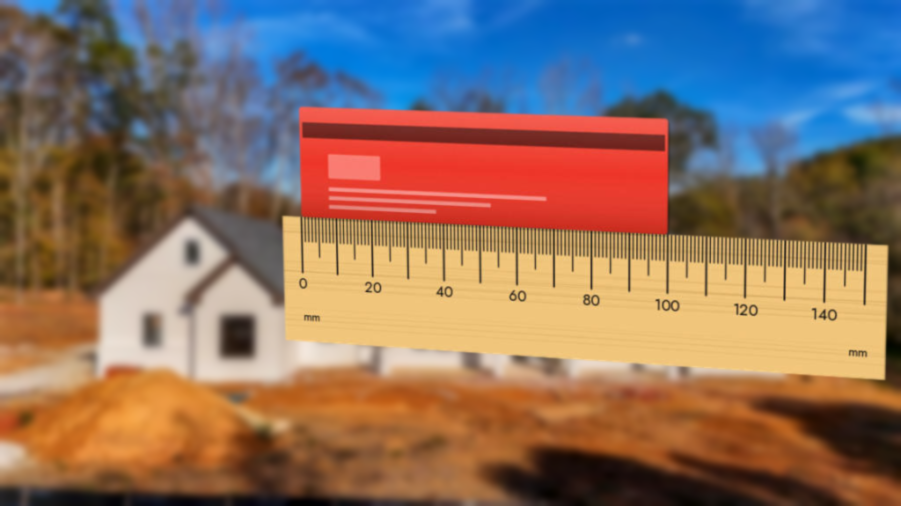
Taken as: mm 100
